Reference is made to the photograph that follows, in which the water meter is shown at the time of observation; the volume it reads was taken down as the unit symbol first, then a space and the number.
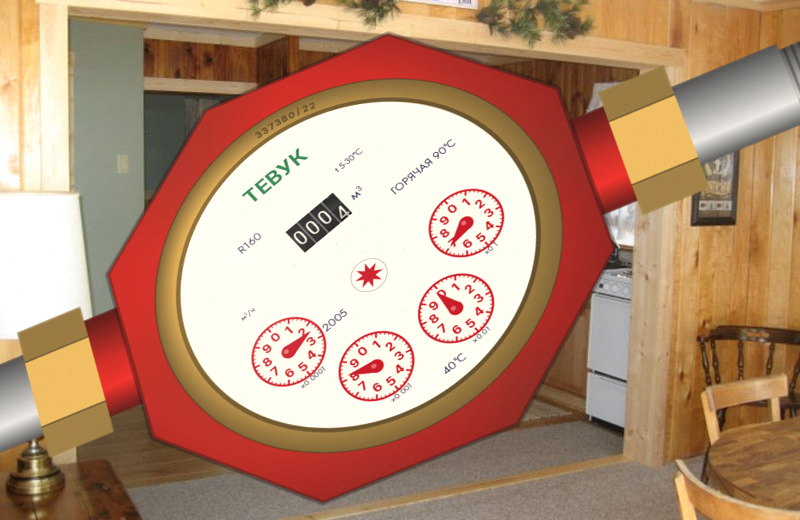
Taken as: m³ 3.6982
